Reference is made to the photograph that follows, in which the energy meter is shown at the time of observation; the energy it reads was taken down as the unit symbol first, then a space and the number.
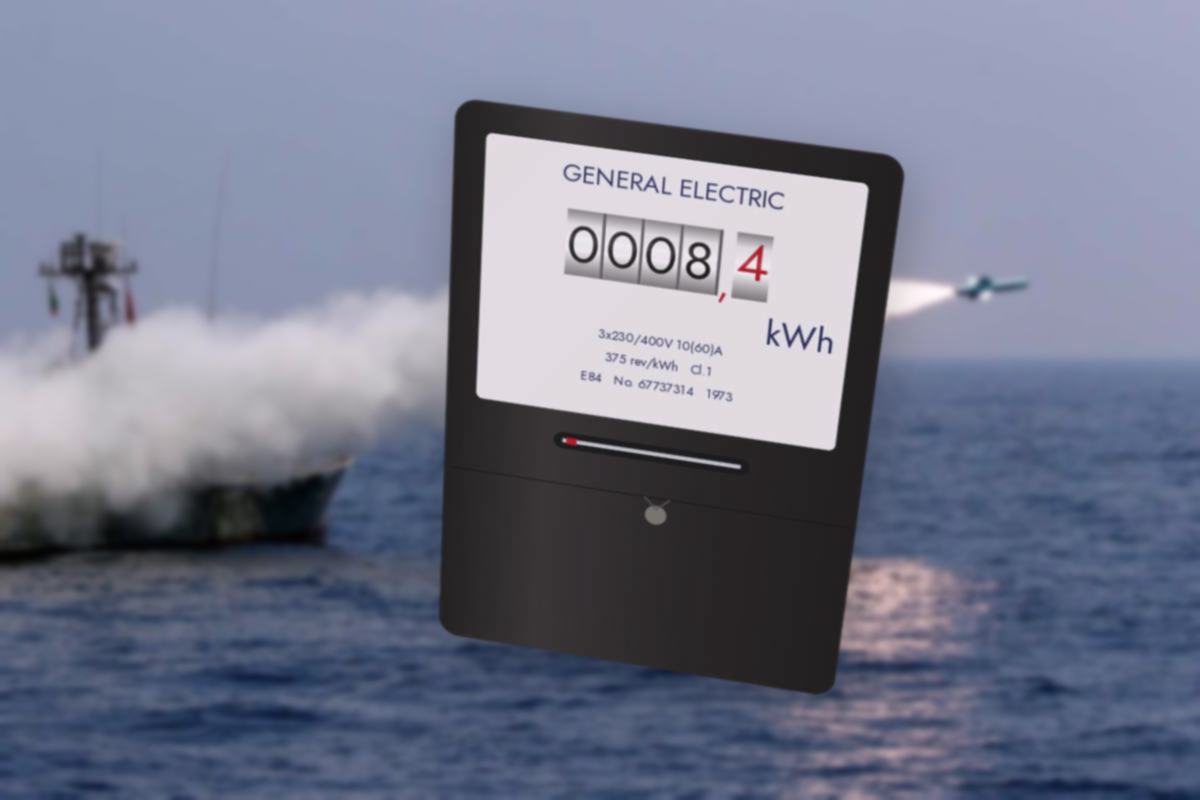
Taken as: kWh 8.4
